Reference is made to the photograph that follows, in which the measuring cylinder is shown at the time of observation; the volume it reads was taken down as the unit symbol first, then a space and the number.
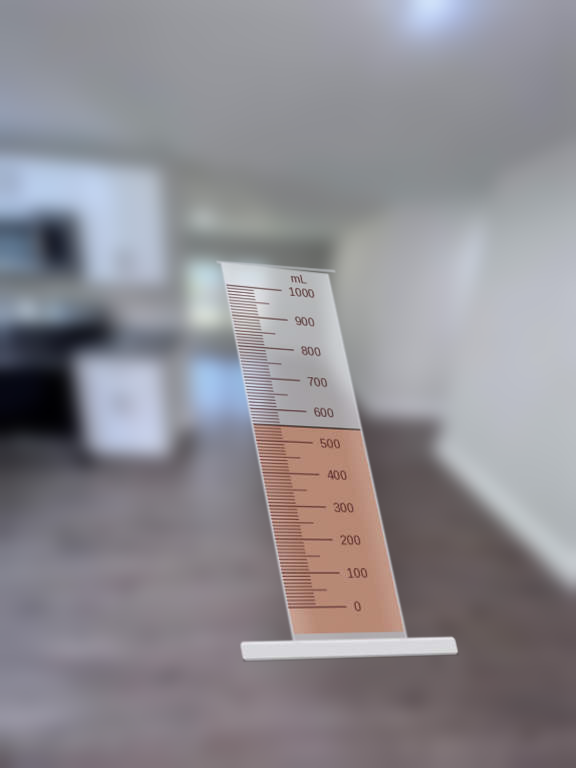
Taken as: mL 550
